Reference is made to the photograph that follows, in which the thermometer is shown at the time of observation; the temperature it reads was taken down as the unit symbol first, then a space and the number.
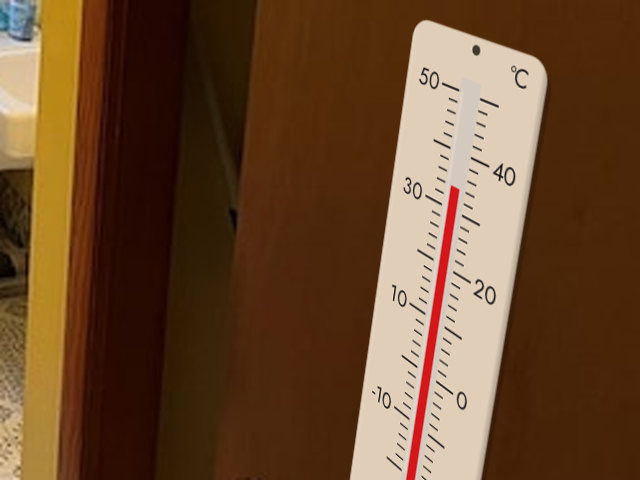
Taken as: °C 34
